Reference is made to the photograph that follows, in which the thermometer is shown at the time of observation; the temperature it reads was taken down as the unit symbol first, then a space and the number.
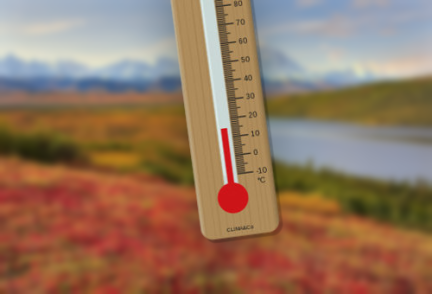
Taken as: °C 15
